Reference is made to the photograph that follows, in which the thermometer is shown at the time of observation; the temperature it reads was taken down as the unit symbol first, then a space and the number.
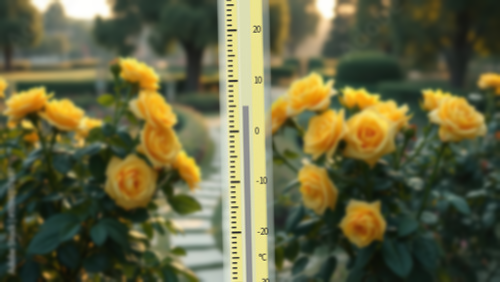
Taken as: °C 5
